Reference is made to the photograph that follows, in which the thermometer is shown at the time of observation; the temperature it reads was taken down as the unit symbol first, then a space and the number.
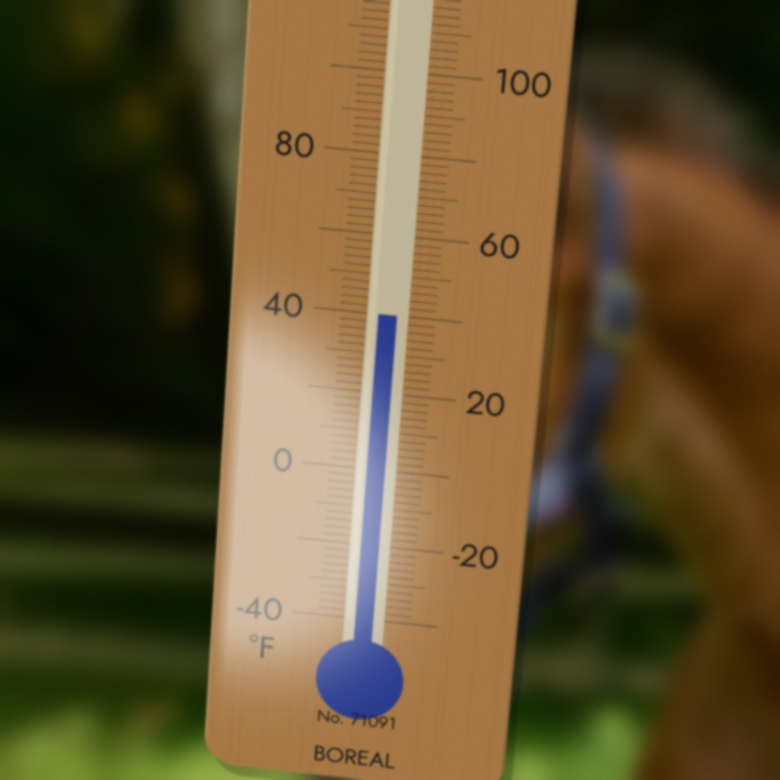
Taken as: °F 40
